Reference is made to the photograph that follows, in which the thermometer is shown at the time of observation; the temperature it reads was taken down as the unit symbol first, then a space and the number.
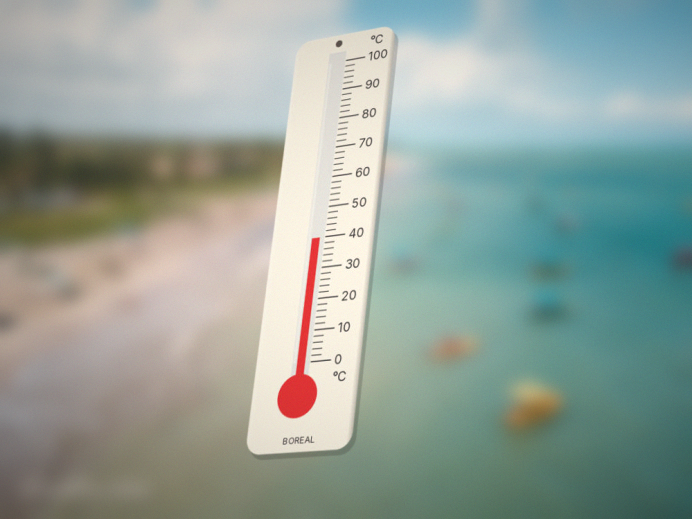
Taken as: °C 40
